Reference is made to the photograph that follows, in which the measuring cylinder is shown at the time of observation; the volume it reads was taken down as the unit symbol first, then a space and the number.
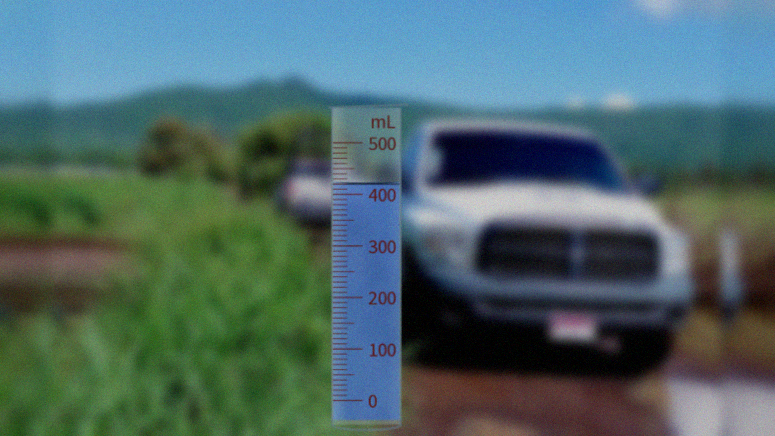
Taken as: mL 420
